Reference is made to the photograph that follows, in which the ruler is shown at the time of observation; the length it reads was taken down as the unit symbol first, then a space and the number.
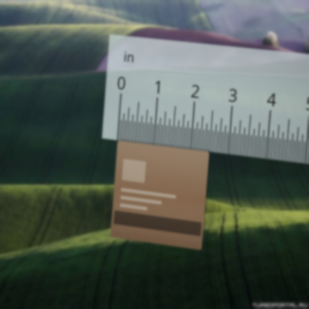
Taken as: in 2.5
